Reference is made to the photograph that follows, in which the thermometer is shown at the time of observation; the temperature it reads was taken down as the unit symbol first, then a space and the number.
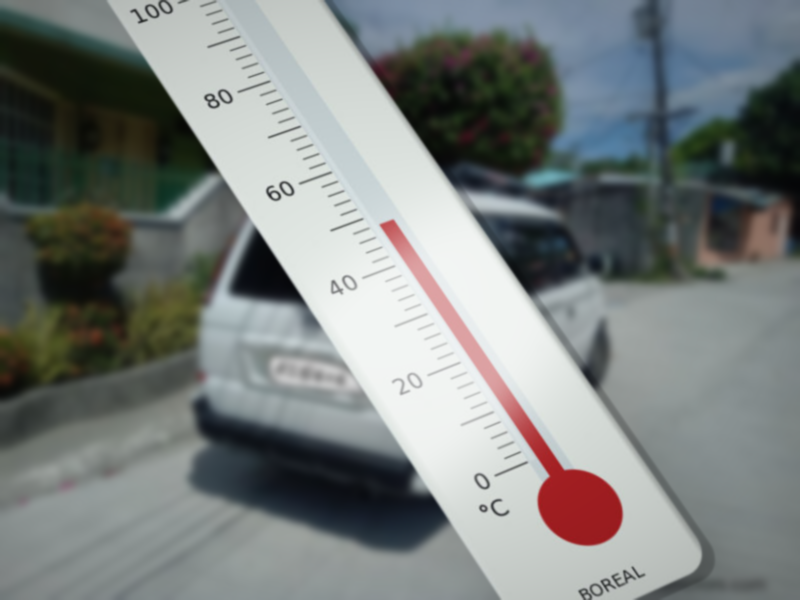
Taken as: °C 48
